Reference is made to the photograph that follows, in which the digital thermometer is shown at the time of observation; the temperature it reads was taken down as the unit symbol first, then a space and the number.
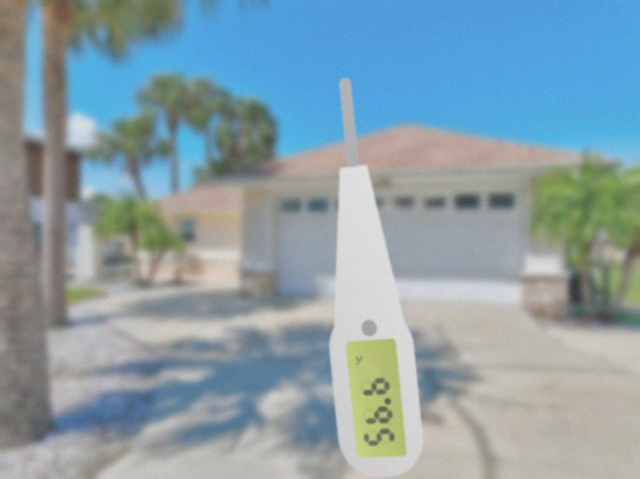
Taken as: °C 56.6
